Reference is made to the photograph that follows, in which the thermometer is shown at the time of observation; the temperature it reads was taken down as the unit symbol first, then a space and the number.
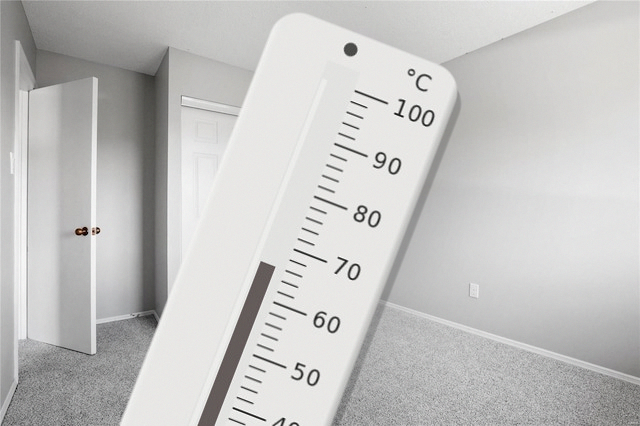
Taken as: °C 66
